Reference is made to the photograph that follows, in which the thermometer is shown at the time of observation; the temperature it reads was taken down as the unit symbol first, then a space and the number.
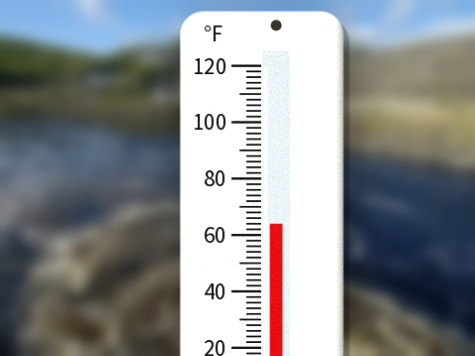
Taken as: °F 64
